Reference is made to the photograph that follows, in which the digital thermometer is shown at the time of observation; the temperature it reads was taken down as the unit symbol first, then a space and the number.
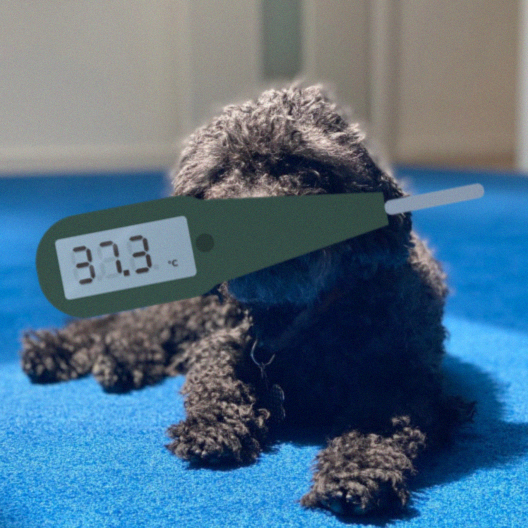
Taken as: °C 37.3
